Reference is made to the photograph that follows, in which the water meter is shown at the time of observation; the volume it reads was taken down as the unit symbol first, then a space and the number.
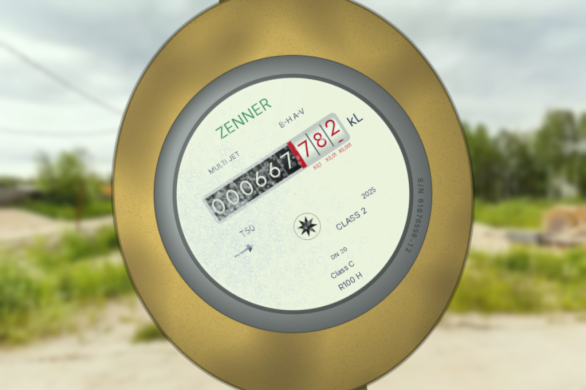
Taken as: kL 667.782
